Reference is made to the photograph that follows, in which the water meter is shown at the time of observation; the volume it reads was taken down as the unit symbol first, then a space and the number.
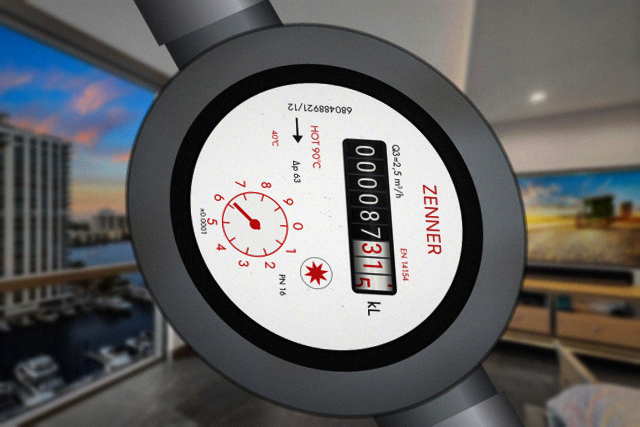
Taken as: kL 87.3146
